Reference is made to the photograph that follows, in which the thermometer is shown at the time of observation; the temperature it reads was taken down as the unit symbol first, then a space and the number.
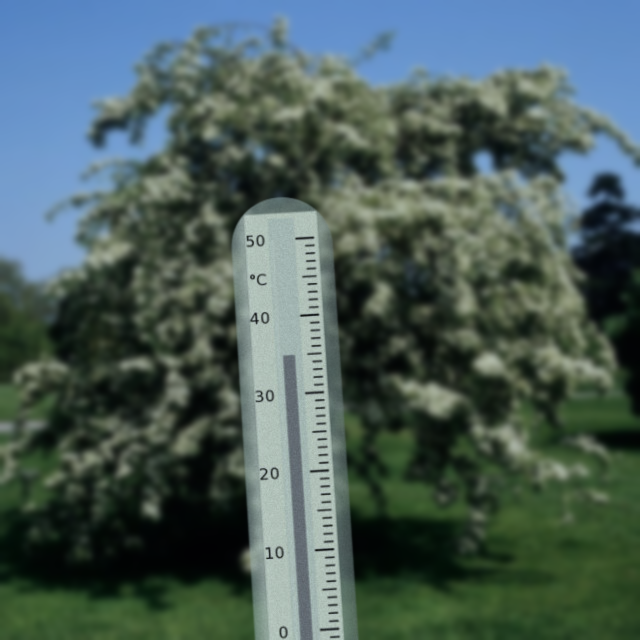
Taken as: °C 35
